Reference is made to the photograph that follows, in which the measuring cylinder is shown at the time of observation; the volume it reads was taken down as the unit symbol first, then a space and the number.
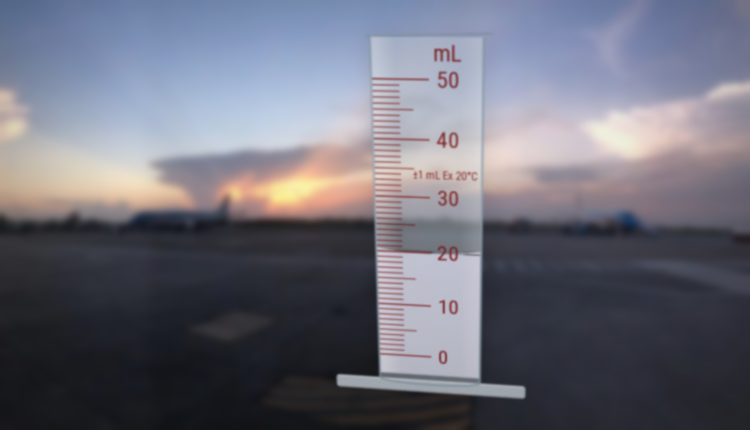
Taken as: mL 20
